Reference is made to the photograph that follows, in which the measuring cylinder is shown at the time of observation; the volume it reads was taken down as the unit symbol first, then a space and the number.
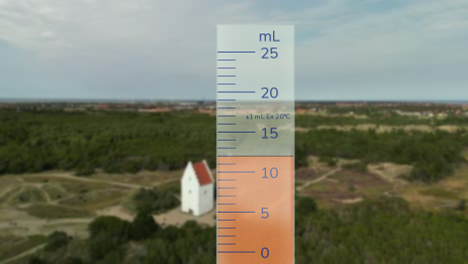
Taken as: mL 12
